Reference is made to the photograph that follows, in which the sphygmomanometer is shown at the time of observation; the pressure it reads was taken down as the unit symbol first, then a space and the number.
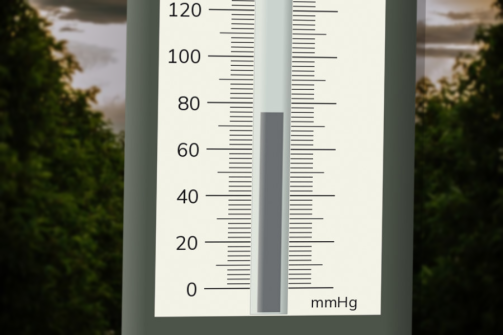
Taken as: mmHg 76
